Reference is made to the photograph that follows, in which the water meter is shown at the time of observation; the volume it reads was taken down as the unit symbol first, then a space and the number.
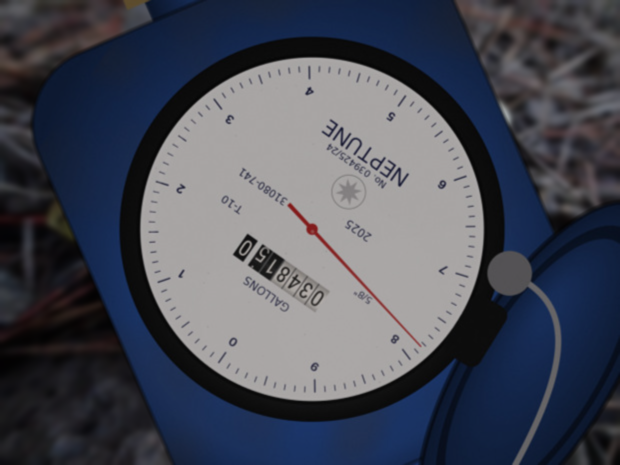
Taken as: gal 348147.8
